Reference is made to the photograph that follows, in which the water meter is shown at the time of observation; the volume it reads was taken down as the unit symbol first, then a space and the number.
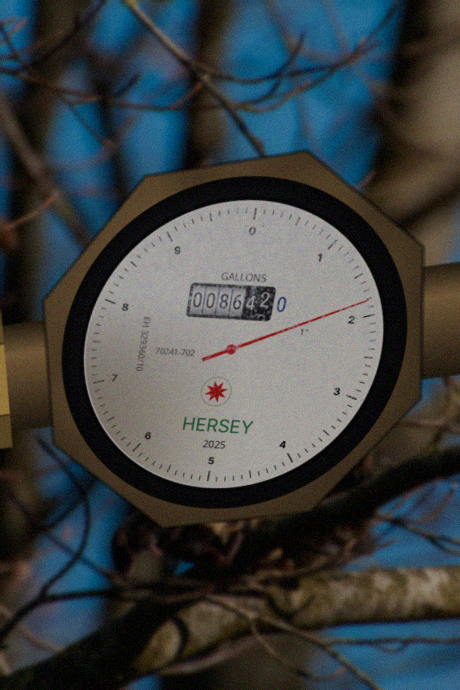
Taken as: gal 86421.8
